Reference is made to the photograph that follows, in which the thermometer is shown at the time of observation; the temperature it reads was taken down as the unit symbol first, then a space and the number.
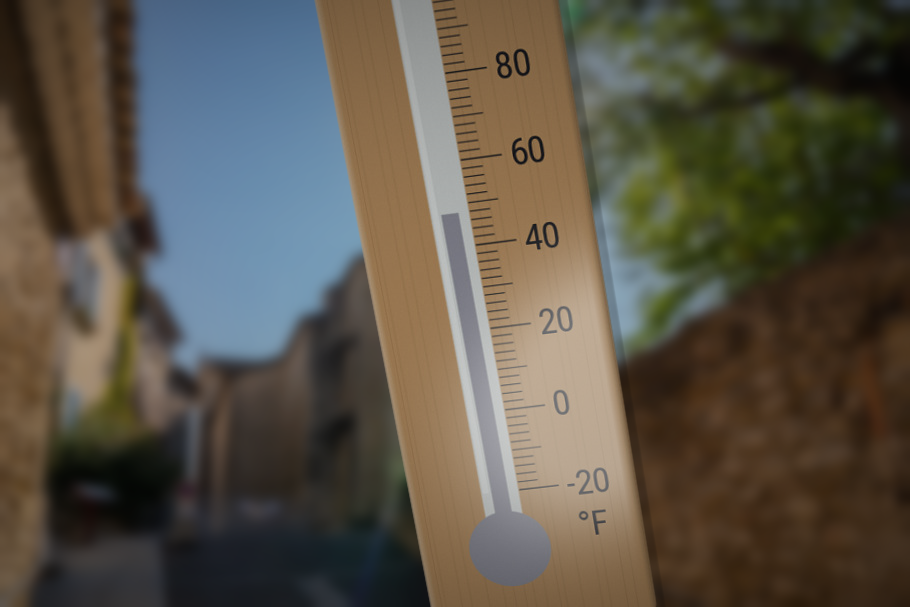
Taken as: °F 48
